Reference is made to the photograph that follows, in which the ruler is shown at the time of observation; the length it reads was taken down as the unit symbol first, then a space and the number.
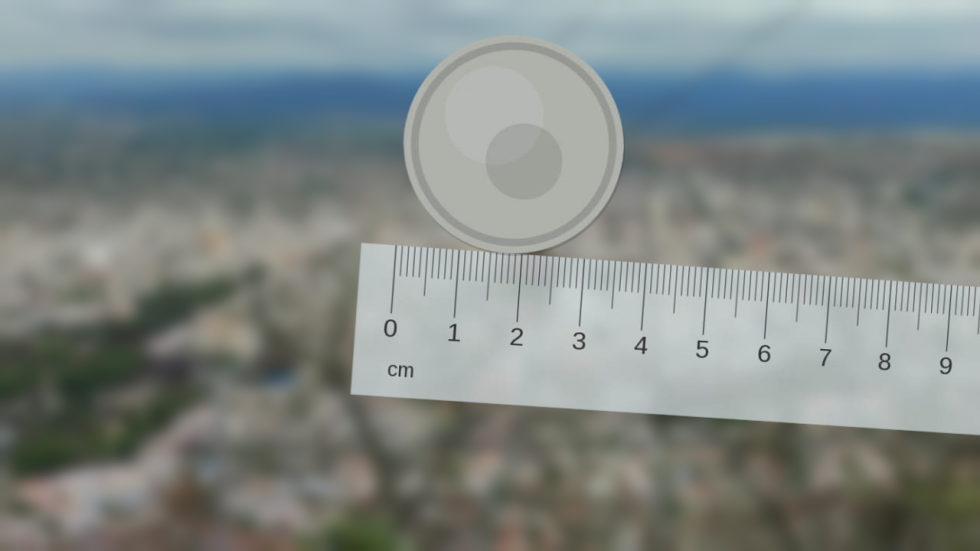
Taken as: cm 3.5
